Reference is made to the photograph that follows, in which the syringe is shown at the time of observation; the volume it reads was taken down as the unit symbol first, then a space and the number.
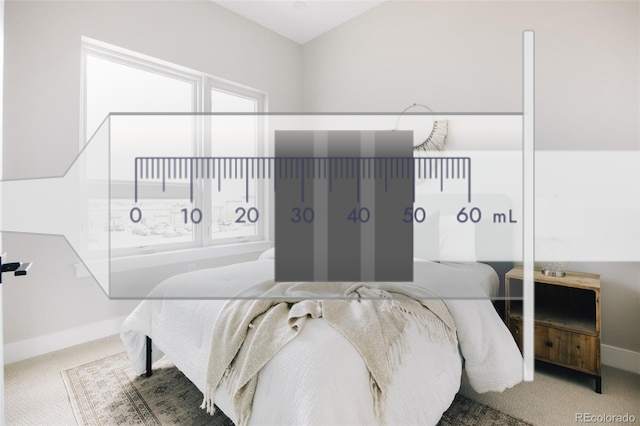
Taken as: mL 25
